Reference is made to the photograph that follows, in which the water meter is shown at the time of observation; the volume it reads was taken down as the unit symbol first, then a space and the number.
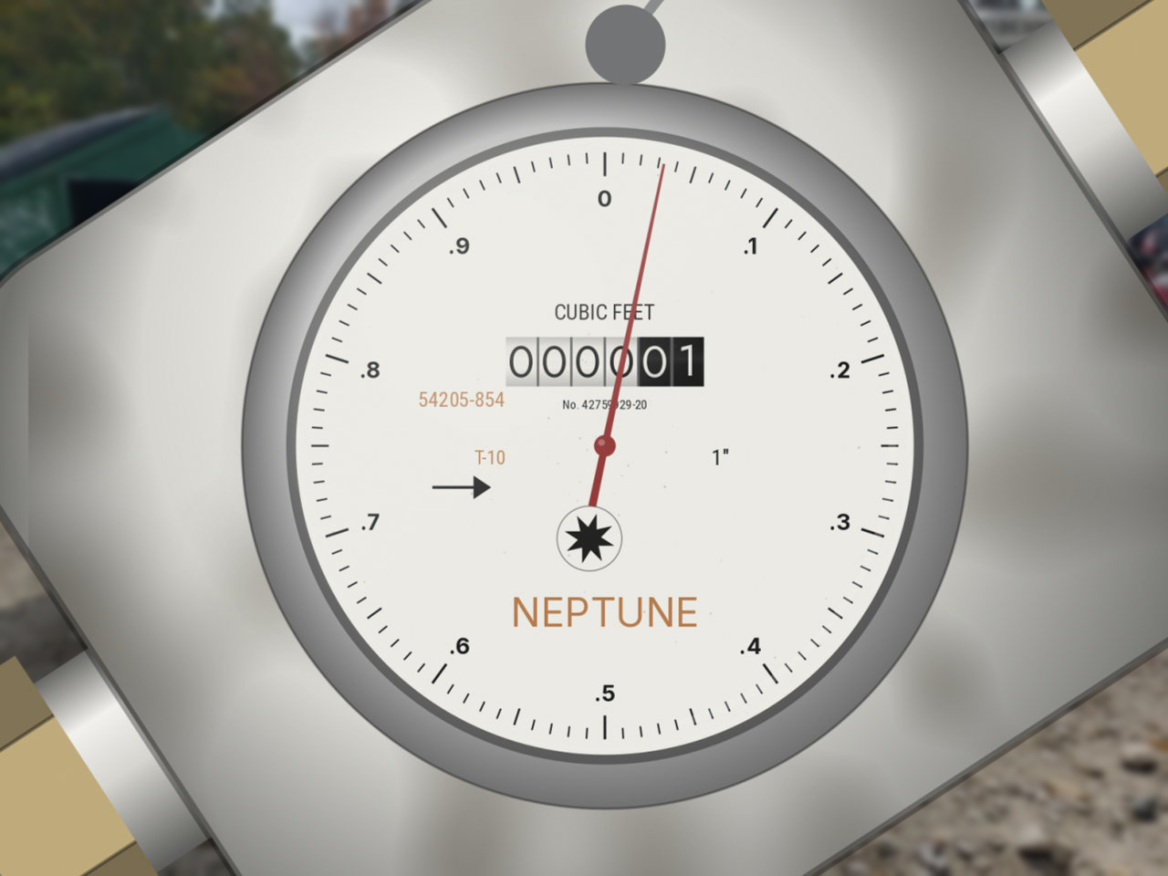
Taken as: ft³ 1.03
